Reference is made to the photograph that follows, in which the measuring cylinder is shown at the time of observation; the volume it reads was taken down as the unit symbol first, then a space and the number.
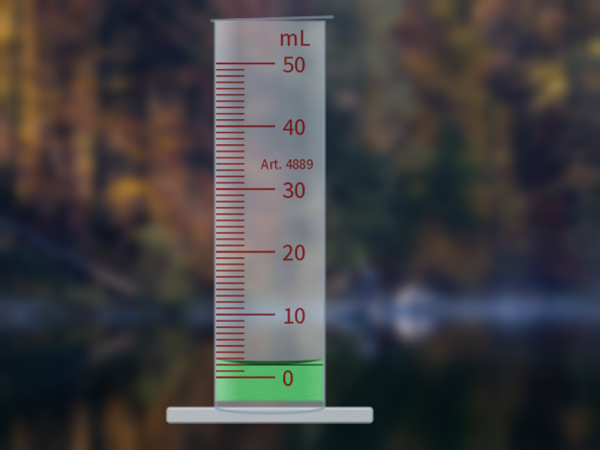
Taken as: mL 2
